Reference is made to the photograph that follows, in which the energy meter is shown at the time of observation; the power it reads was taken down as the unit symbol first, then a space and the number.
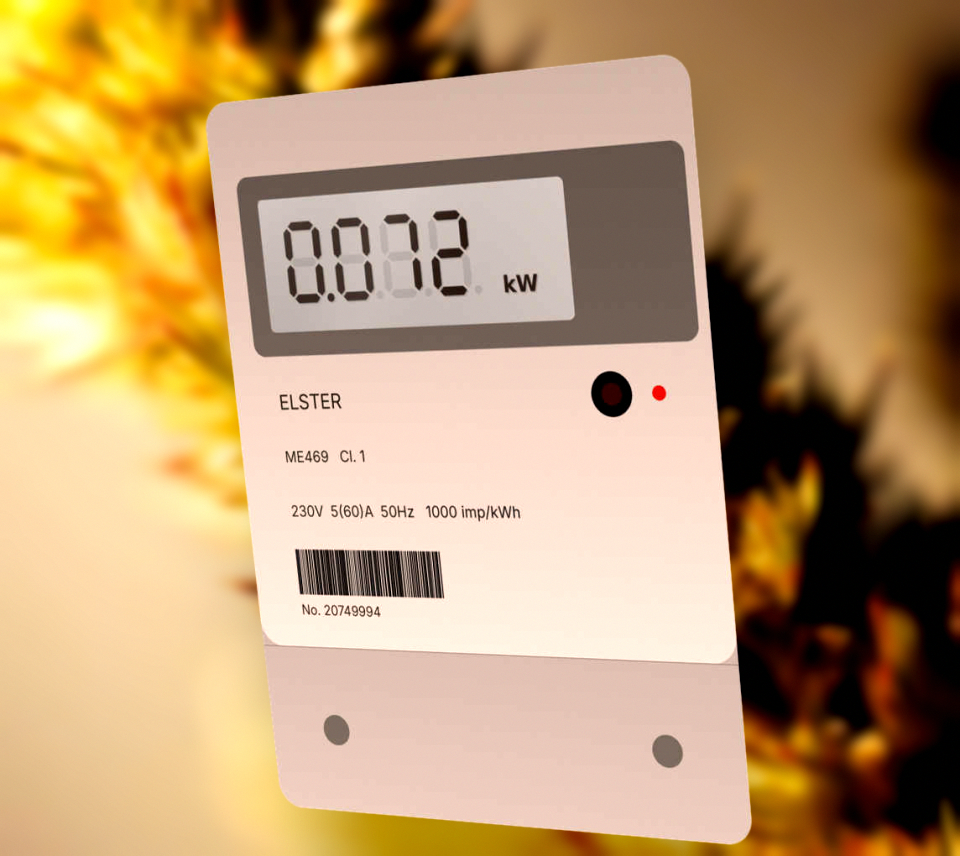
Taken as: kW 0.072
